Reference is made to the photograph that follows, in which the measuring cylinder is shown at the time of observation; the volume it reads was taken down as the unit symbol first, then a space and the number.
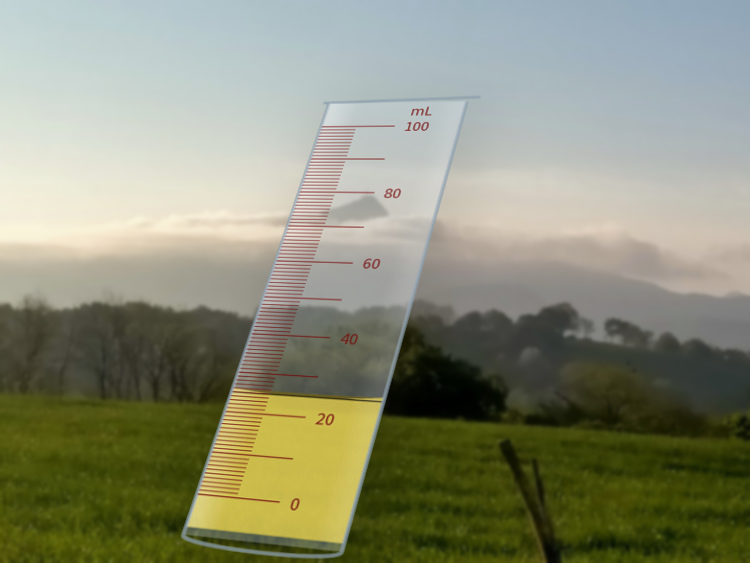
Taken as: mL 25
